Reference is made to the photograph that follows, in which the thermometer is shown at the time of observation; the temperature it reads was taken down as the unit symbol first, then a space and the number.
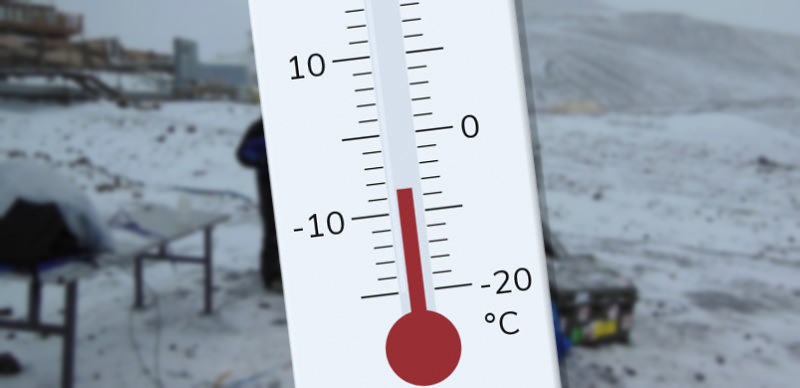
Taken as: °C -7
